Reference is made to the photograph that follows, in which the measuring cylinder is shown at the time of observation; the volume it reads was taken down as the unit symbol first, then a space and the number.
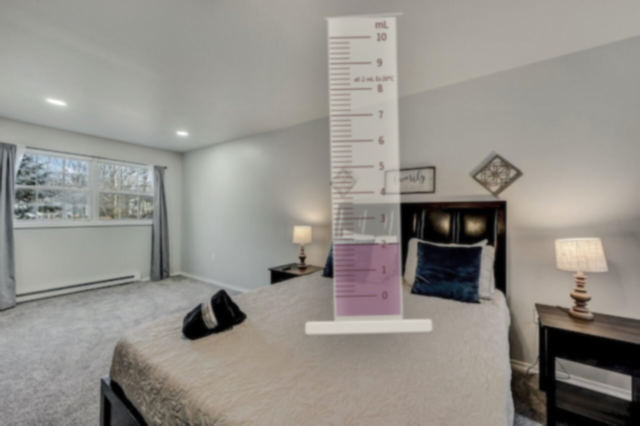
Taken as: mL 2
